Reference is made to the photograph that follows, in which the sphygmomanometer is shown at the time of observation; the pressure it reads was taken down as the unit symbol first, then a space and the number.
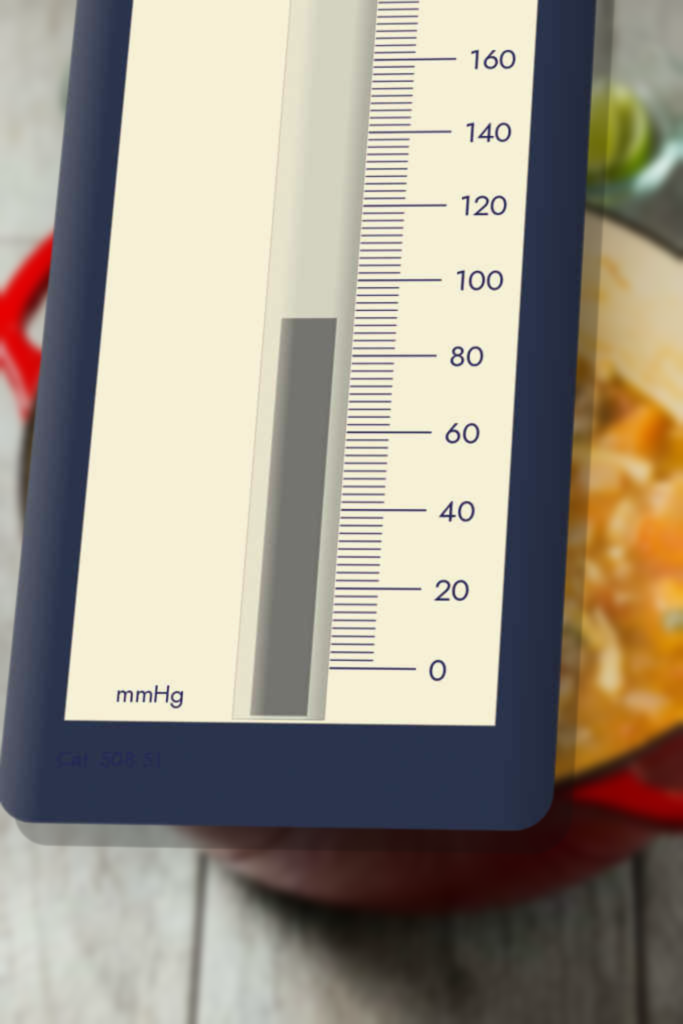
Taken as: mmHg 90
